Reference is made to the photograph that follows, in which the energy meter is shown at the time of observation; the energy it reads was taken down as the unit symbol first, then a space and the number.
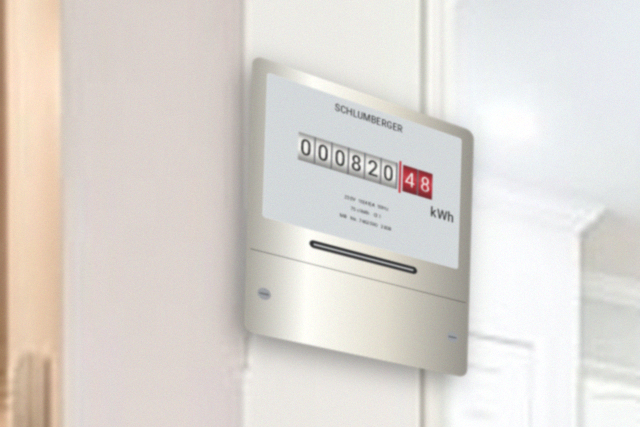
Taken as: kWh 820.48
